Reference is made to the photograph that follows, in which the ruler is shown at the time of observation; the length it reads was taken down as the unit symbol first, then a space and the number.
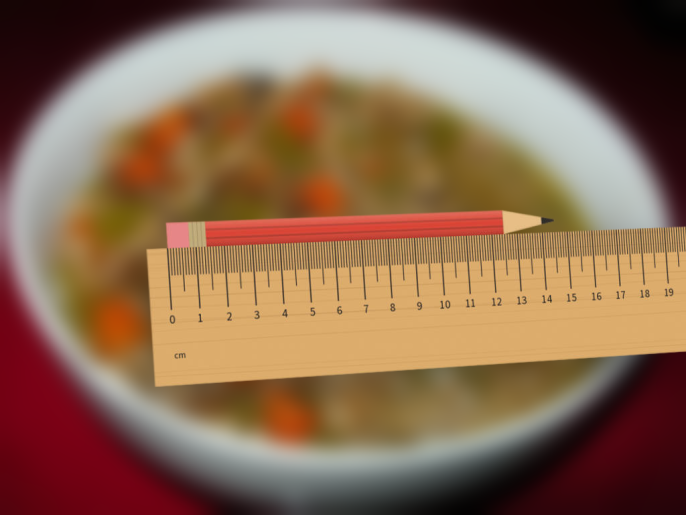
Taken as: cm 14.5
